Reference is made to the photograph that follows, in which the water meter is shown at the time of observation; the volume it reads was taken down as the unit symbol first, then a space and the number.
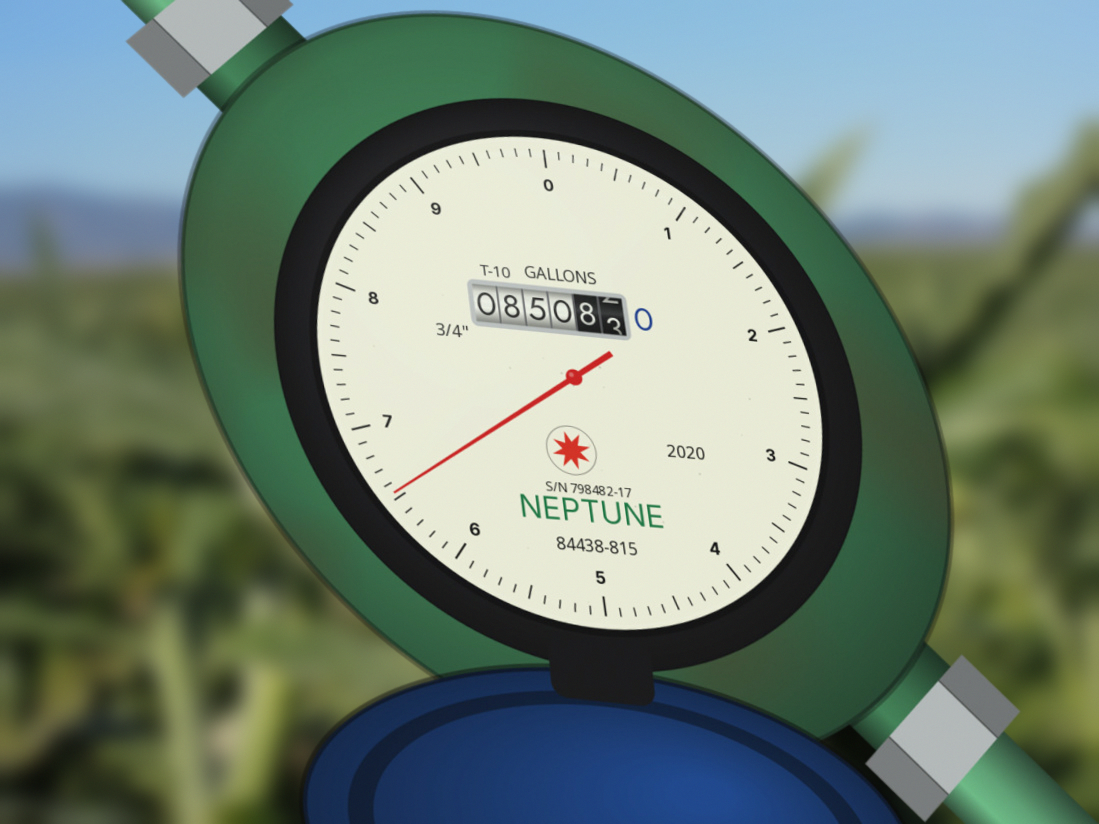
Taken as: gal 850826.5
